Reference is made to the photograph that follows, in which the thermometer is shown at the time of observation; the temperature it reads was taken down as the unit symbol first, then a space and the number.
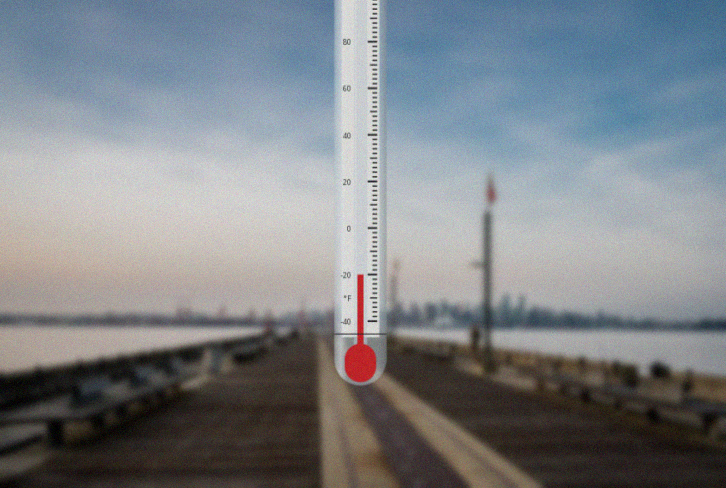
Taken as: °F -20
